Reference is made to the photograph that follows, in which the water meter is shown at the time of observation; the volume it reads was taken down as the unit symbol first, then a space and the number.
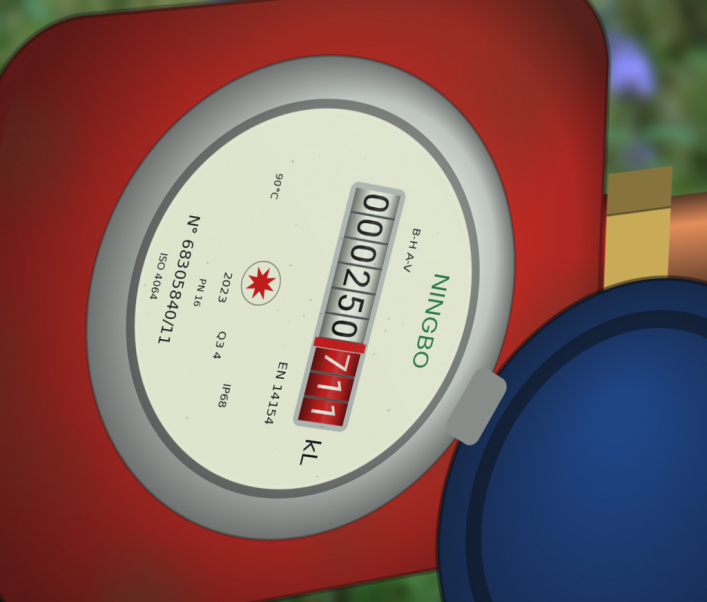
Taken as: kL 250.711
